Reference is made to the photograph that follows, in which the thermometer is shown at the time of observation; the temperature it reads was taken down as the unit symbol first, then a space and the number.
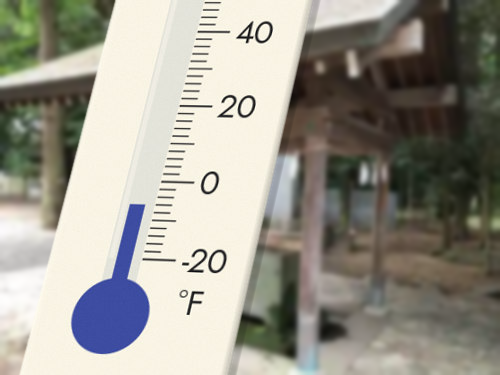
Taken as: °F -6
